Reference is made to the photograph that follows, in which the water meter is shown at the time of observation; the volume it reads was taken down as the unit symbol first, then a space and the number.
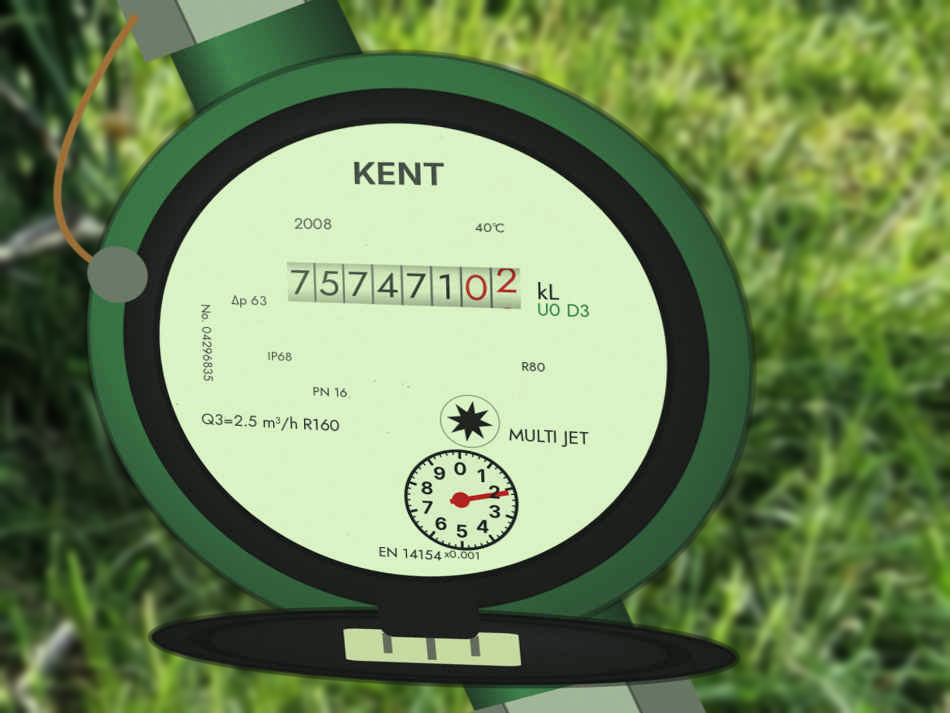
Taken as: kL 757471.022
